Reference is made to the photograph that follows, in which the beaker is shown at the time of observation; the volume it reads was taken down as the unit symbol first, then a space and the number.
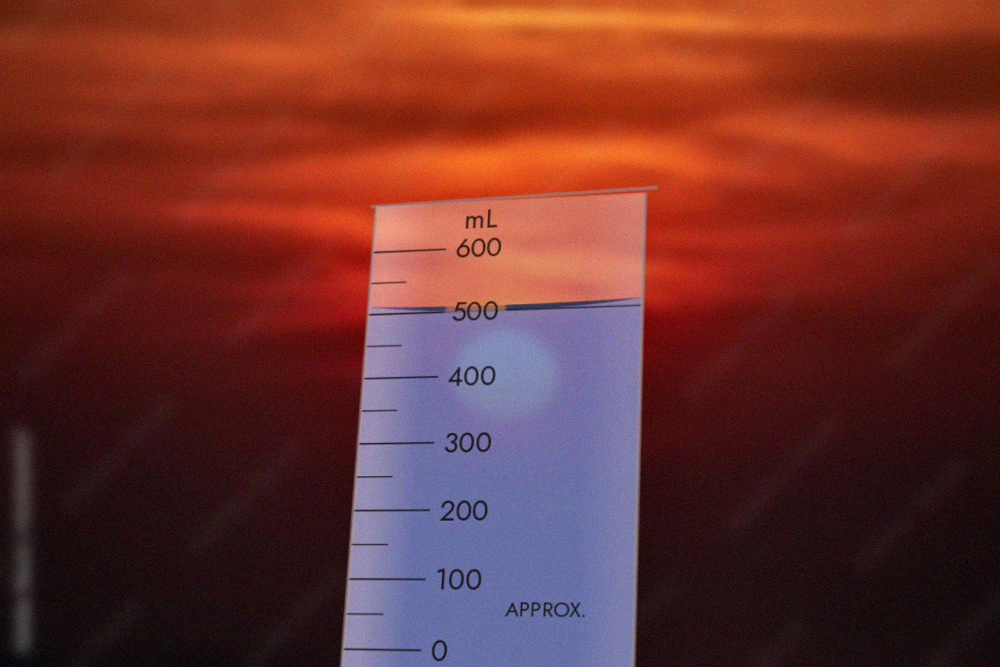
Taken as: mL 500
